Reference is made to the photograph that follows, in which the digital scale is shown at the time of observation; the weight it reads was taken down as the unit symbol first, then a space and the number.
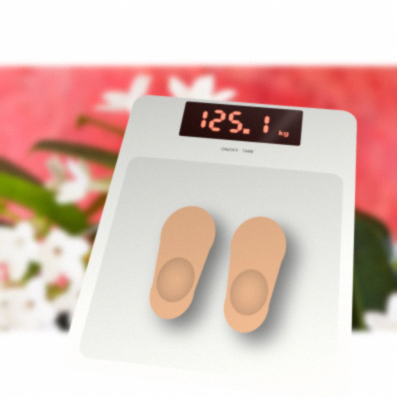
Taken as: kg 125.1
